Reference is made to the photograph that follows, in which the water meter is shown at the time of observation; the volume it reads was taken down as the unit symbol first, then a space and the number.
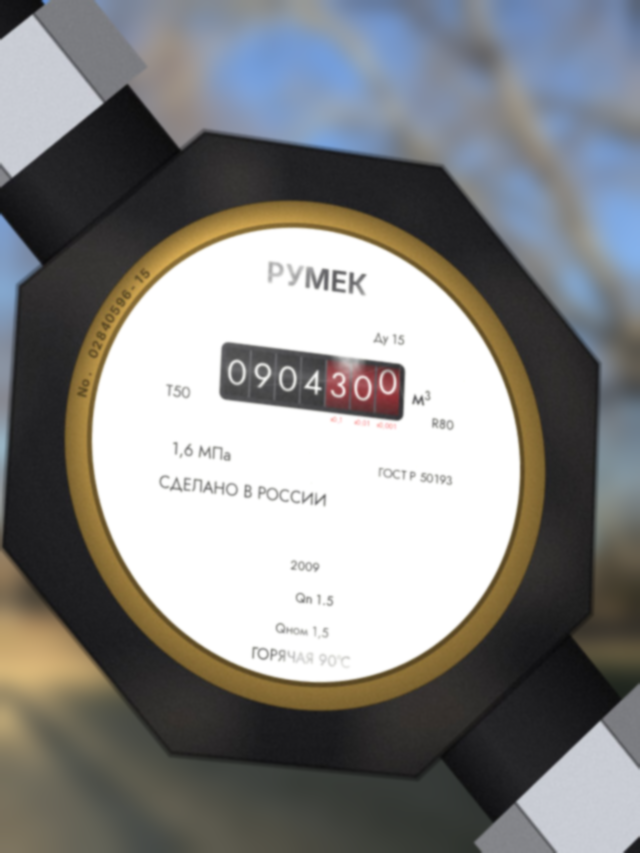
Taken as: m³ 904.300
